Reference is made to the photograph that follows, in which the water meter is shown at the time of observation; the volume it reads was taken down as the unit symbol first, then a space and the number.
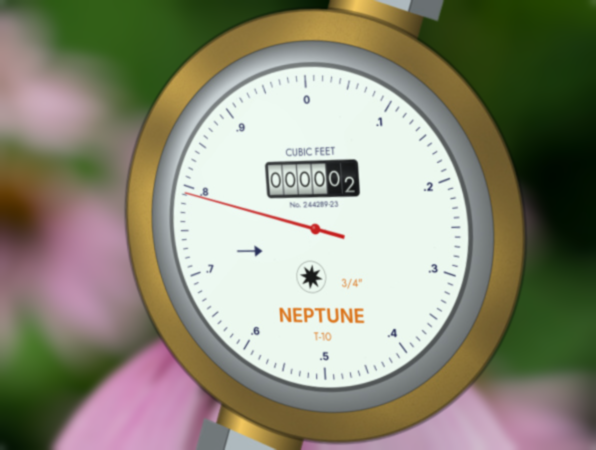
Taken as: ft³ 1.79
